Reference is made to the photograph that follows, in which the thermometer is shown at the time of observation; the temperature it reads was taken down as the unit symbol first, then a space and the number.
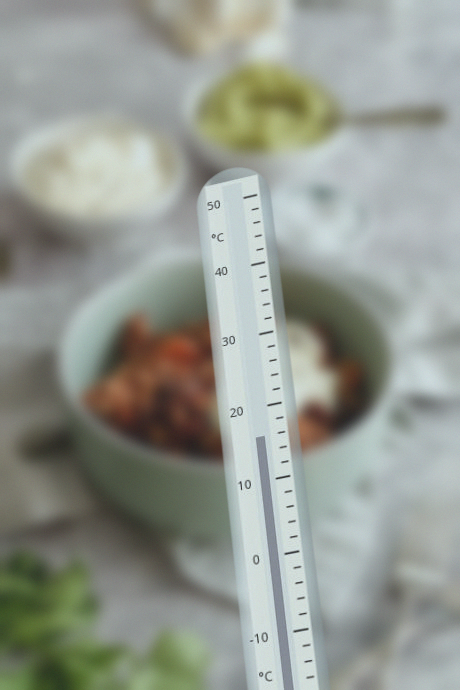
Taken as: °C 16
